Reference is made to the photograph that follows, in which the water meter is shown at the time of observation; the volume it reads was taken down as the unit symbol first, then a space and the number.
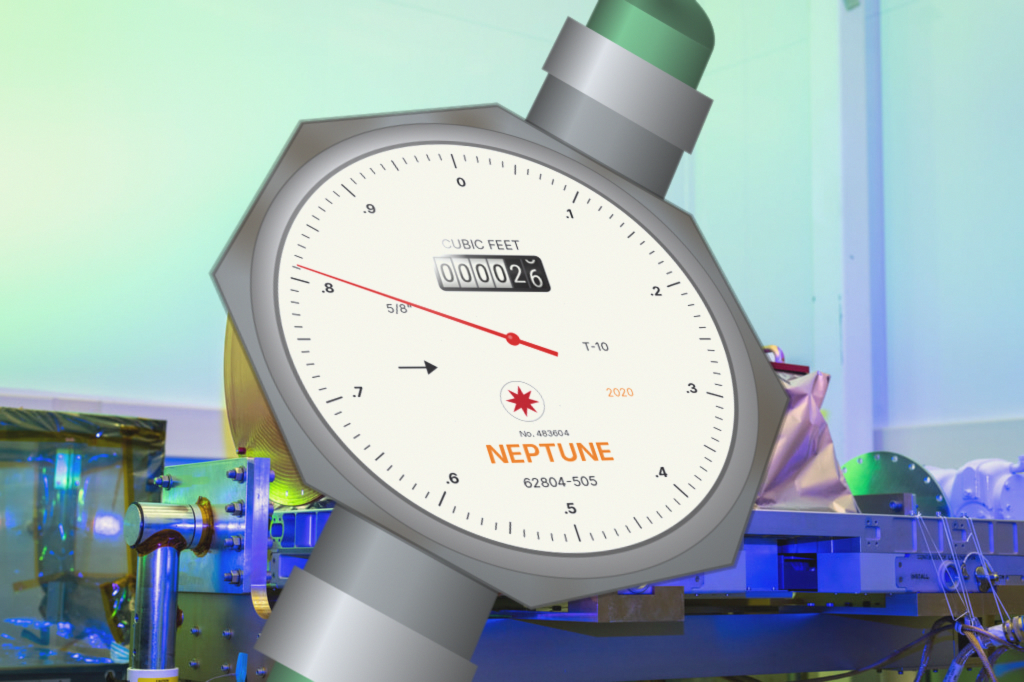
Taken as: ft³ 25.81
